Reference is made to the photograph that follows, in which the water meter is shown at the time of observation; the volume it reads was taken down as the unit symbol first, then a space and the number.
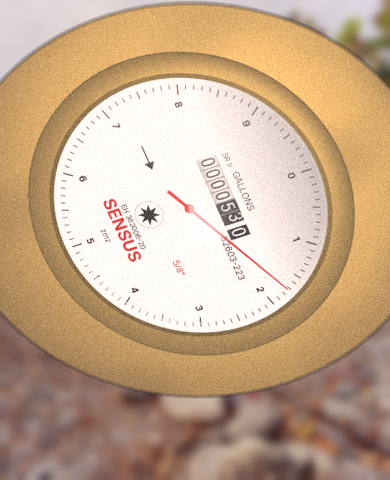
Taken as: gal 531.7
